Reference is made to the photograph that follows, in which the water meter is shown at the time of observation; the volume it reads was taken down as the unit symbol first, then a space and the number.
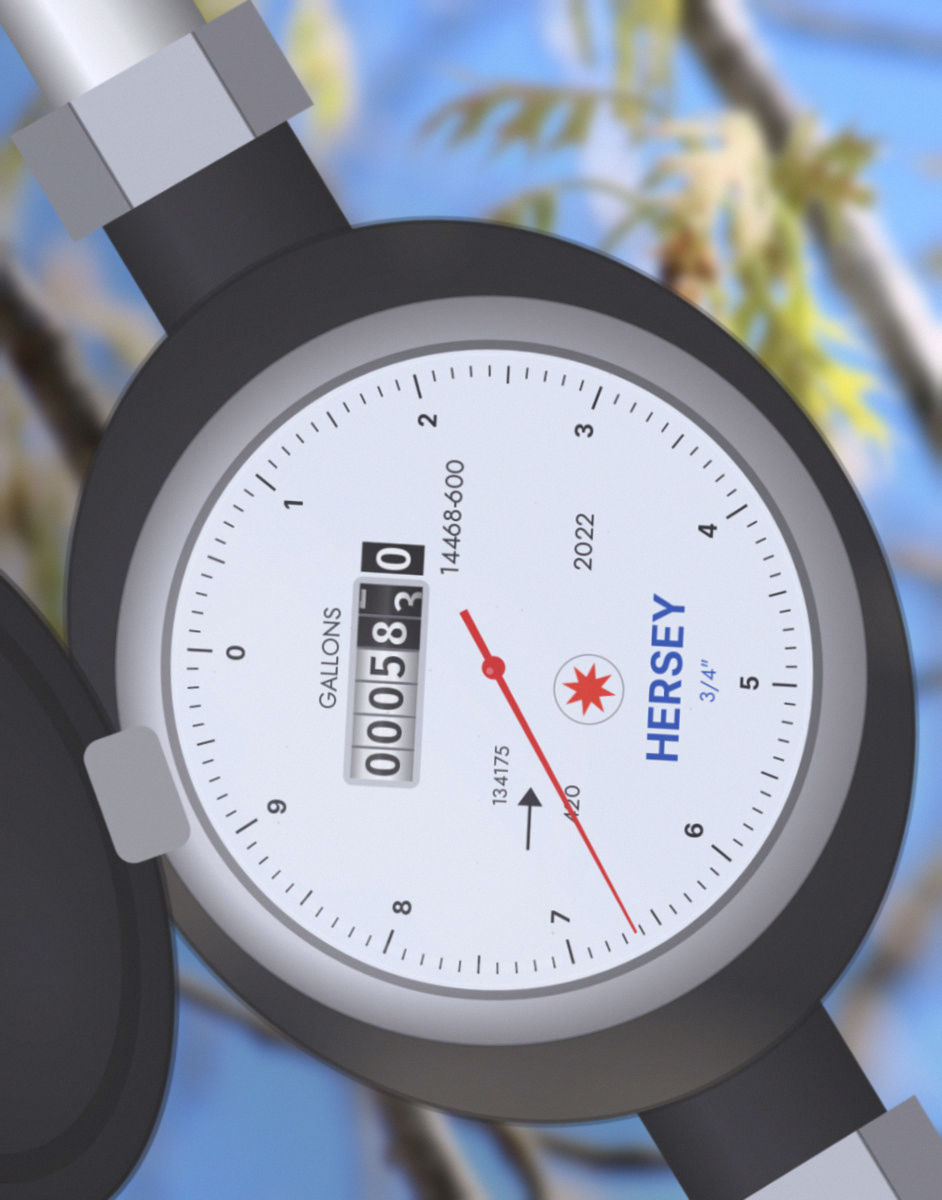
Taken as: gal 5826.6
